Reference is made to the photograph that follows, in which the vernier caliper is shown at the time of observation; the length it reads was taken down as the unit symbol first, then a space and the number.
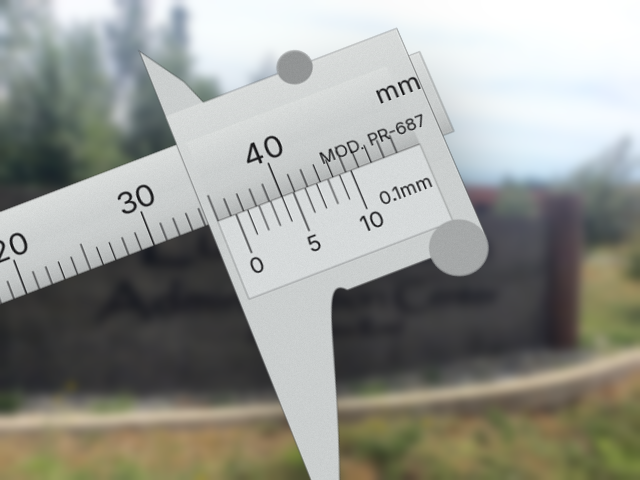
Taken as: mm 36.4
